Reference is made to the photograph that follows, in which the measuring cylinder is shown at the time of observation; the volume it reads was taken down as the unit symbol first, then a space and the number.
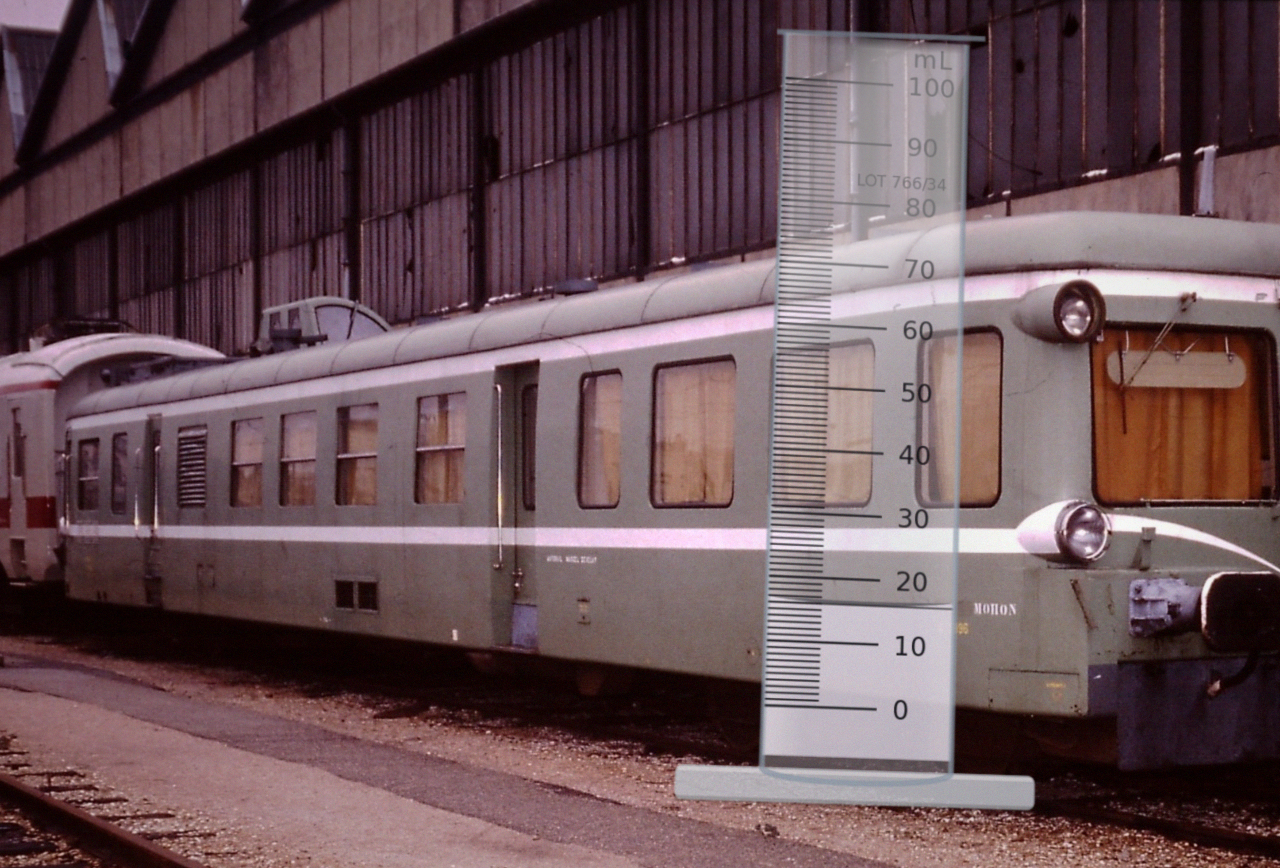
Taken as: mL 16
